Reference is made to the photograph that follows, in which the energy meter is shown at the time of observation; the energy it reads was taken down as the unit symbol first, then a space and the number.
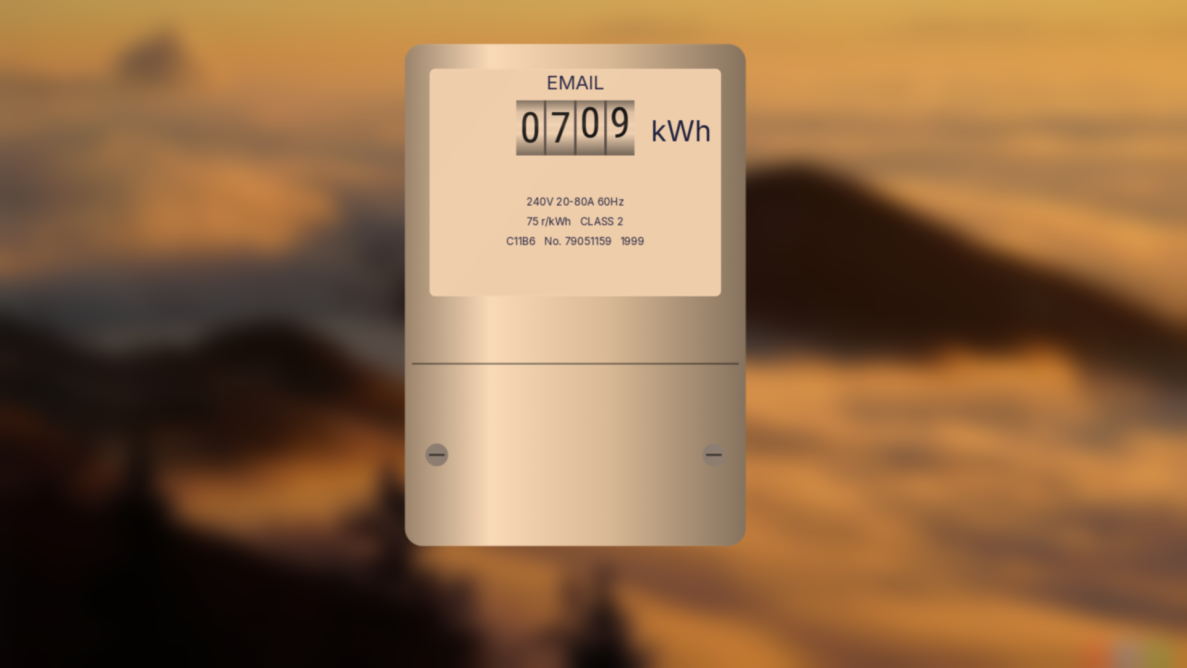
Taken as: kWh 709
